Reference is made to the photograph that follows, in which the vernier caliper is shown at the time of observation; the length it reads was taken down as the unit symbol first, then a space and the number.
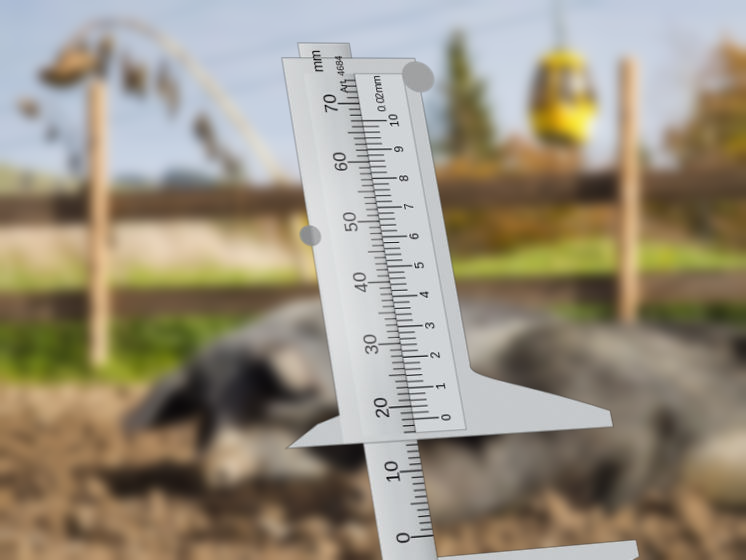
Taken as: mm 18.0
